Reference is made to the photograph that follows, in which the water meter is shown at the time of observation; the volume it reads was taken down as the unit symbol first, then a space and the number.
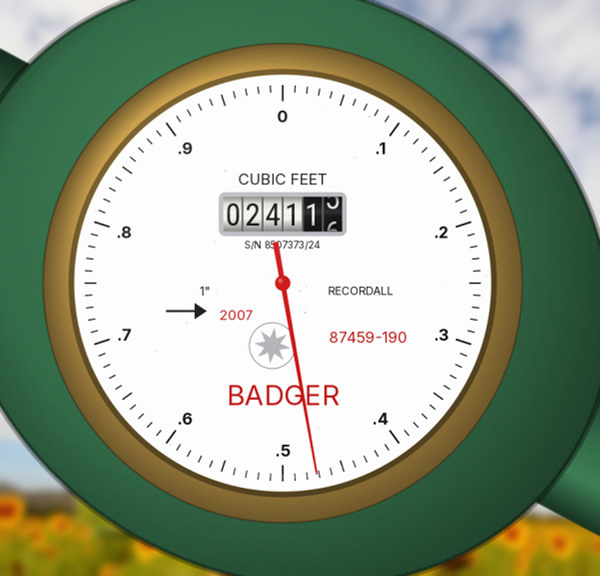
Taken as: ft³ 24115.47
